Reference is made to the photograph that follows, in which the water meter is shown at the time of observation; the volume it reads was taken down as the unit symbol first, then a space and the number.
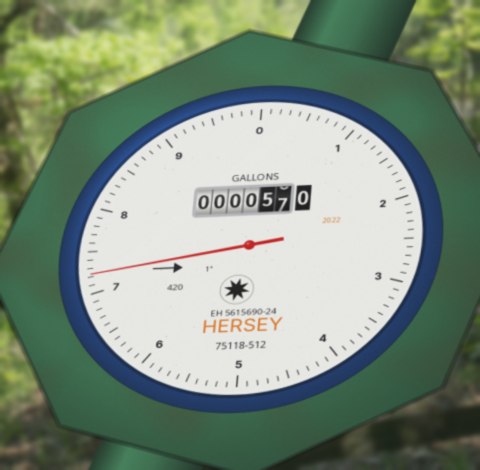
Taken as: gal 567.2
